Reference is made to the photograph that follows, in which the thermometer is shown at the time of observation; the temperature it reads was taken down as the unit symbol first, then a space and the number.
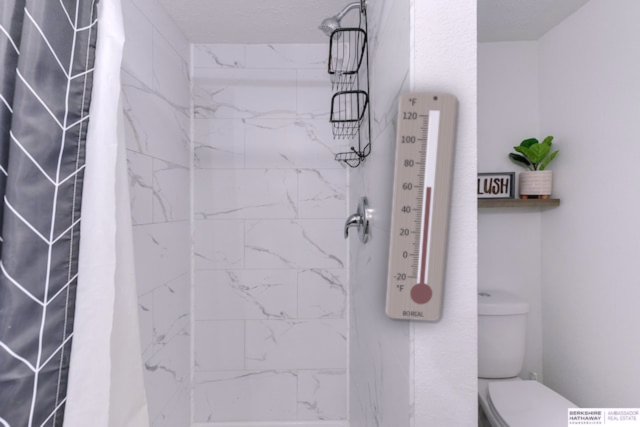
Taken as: °F 60
